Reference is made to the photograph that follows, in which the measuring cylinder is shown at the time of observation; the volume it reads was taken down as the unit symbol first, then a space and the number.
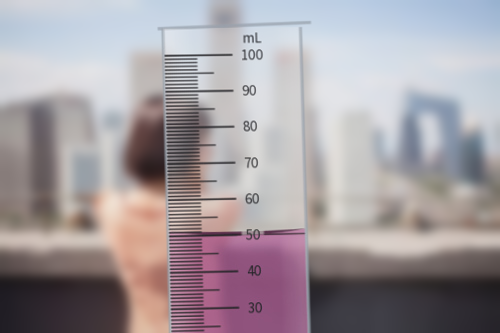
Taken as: mL 50
